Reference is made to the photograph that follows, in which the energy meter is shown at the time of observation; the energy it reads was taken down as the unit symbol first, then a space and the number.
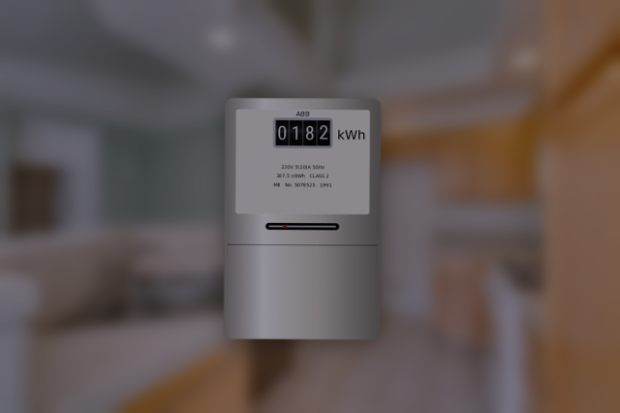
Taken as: kWh 182
